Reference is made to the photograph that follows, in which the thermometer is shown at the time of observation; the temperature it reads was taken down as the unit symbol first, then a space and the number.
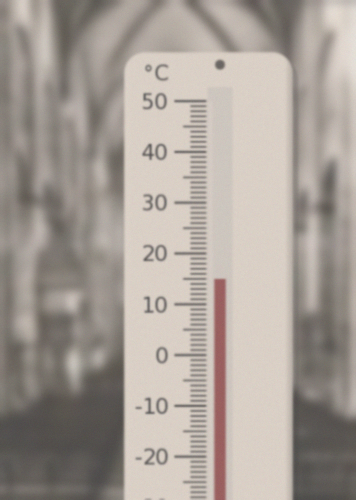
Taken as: °C 15
